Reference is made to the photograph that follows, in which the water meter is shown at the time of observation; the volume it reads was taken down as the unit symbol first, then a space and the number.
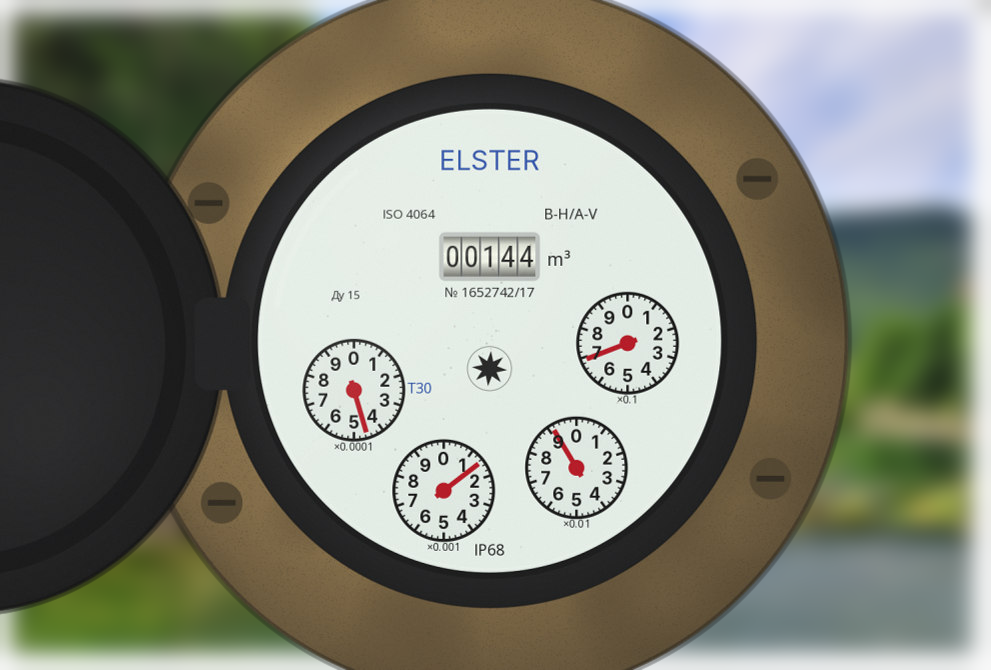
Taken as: m³ 144.6914
